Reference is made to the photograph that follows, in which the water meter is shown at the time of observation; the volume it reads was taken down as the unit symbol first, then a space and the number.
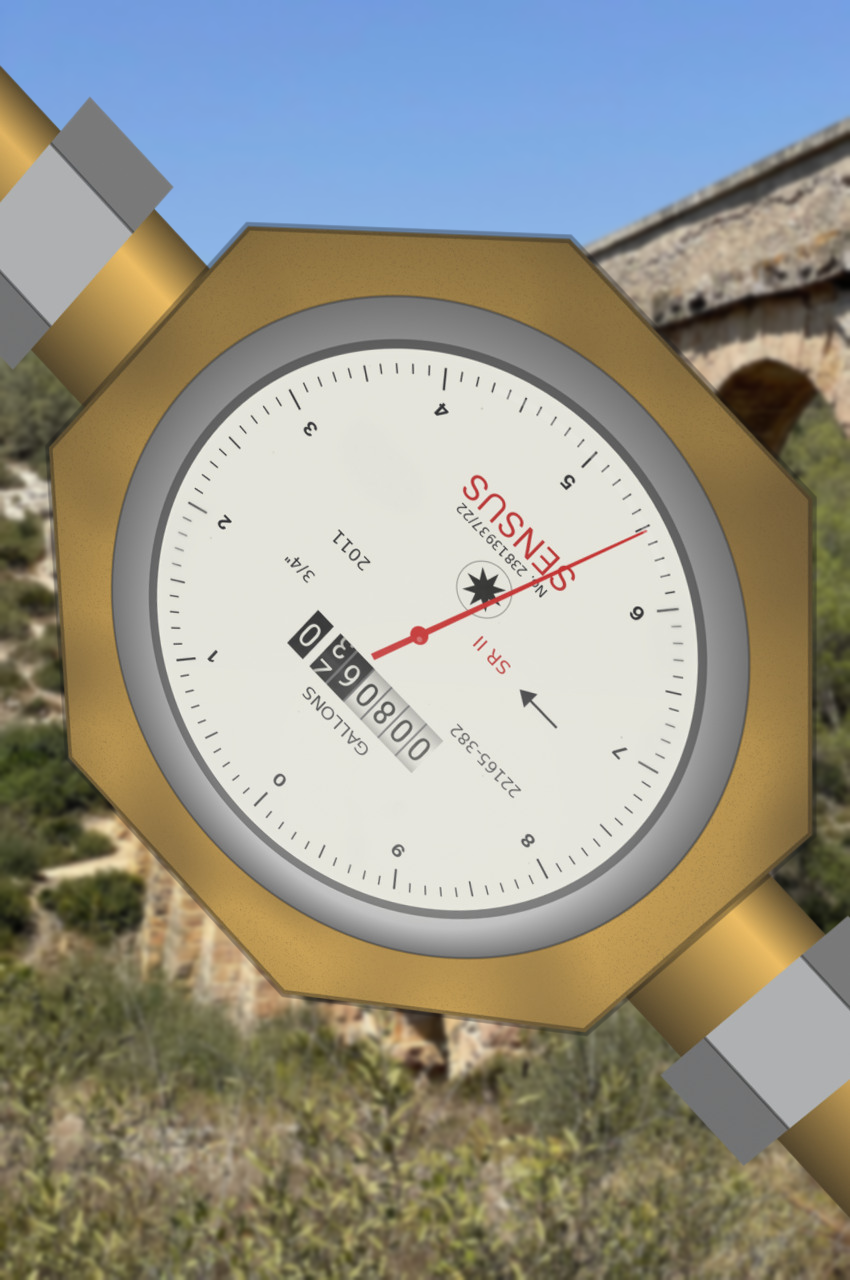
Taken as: gal 80625.5
